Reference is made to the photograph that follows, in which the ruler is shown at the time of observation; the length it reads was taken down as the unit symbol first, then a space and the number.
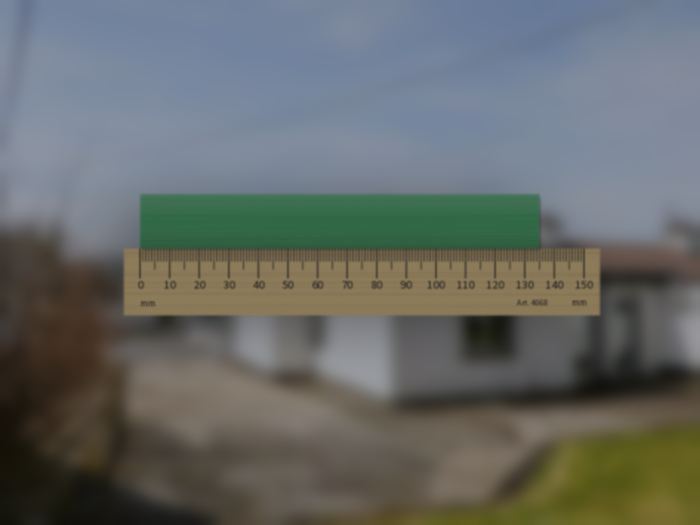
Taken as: mm 135
